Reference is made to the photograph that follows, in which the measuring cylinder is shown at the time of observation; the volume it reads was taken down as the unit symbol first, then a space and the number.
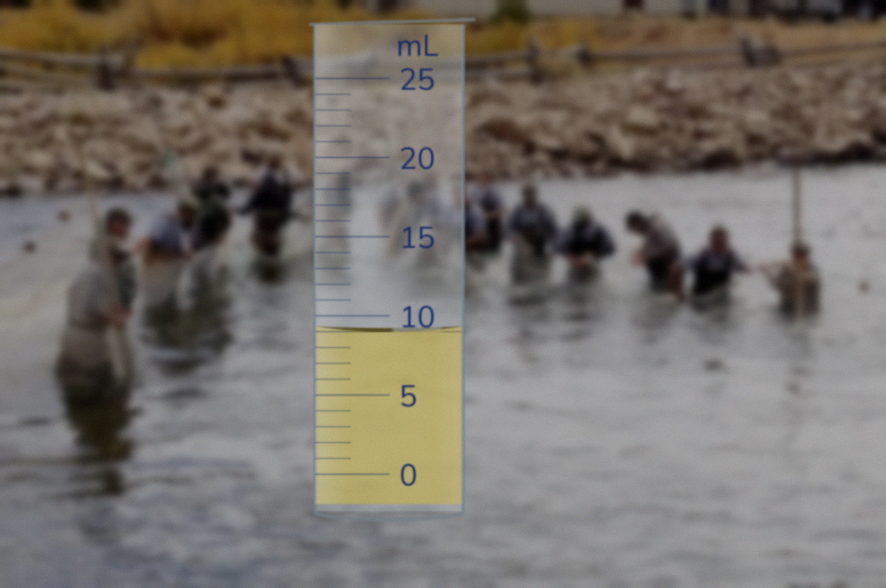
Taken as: mL 9
